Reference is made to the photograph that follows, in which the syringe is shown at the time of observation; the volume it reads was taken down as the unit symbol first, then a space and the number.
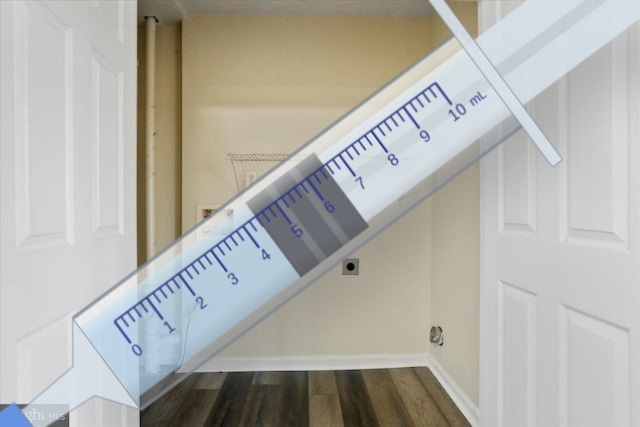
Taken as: mL 4.4
